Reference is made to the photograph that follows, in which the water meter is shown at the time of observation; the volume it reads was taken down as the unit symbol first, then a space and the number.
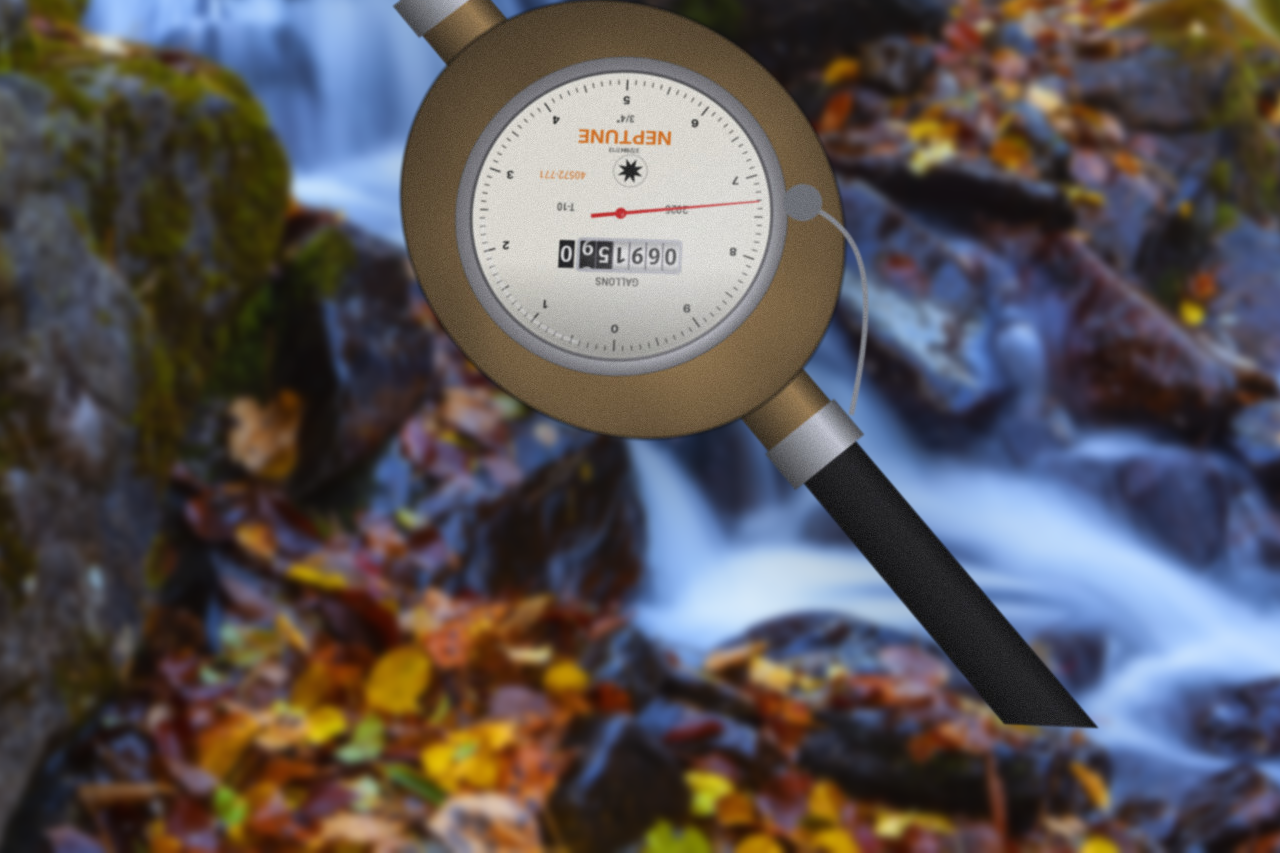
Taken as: gal 691587.3
